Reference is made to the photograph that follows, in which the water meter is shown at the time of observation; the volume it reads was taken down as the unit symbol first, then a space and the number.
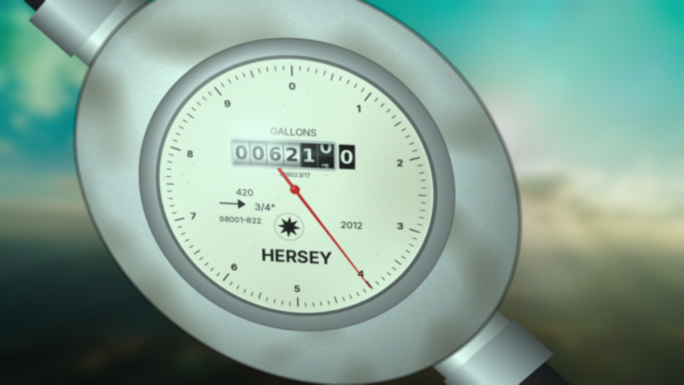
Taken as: gal 62104.0
